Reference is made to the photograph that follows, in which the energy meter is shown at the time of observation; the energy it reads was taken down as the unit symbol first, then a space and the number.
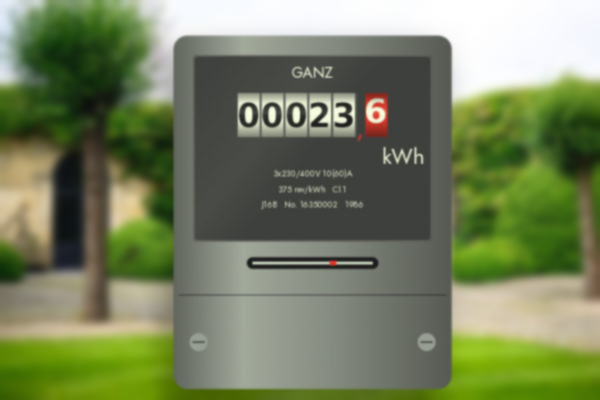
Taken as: kWh 23.6
